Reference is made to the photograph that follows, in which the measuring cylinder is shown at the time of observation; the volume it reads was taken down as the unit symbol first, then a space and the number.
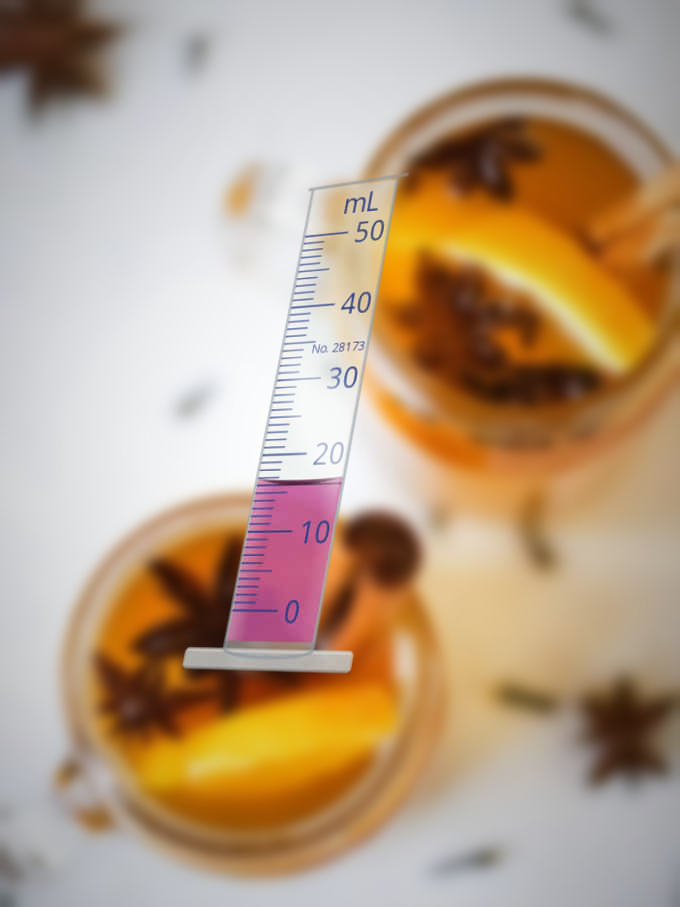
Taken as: mL 16
